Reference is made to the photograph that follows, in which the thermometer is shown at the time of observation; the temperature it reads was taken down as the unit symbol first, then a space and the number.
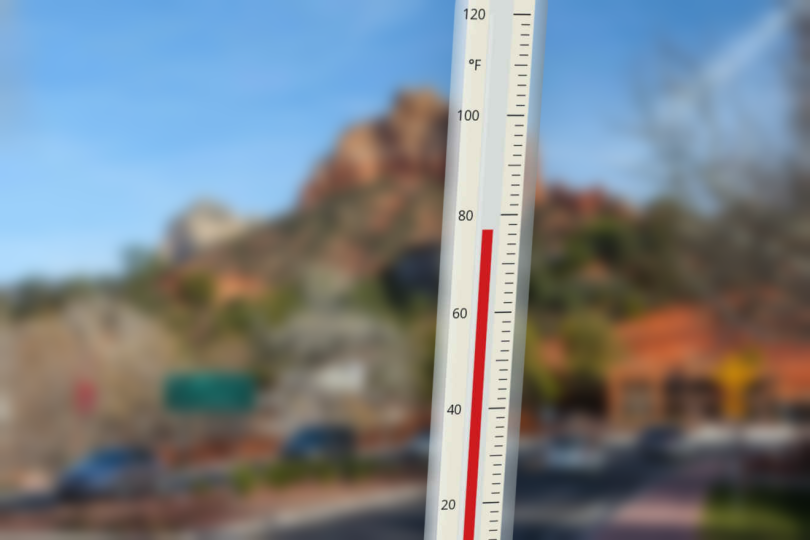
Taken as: °F 77
